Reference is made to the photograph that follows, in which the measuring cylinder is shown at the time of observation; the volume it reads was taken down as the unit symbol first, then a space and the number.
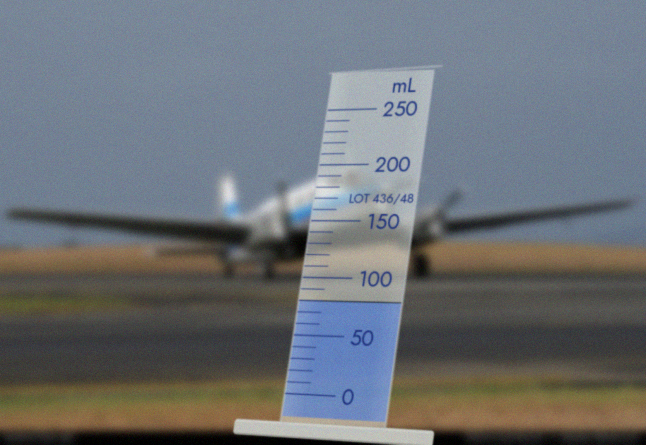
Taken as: mL 80
